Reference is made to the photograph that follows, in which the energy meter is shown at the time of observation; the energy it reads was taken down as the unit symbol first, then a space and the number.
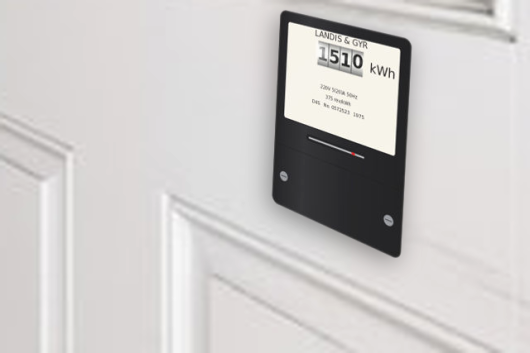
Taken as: kWh 1510
